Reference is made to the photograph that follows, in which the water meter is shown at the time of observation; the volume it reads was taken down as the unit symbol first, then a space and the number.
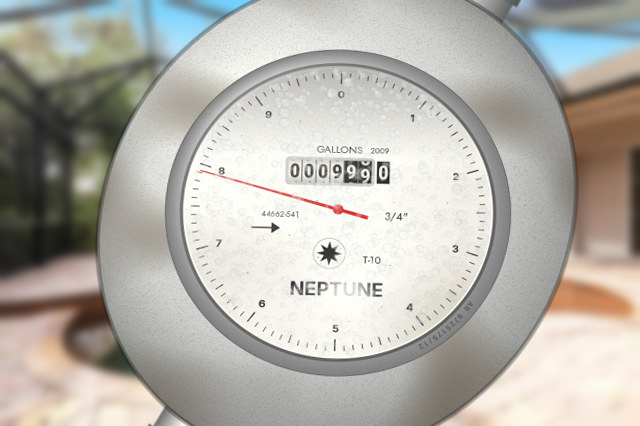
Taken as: gal 9987.9
